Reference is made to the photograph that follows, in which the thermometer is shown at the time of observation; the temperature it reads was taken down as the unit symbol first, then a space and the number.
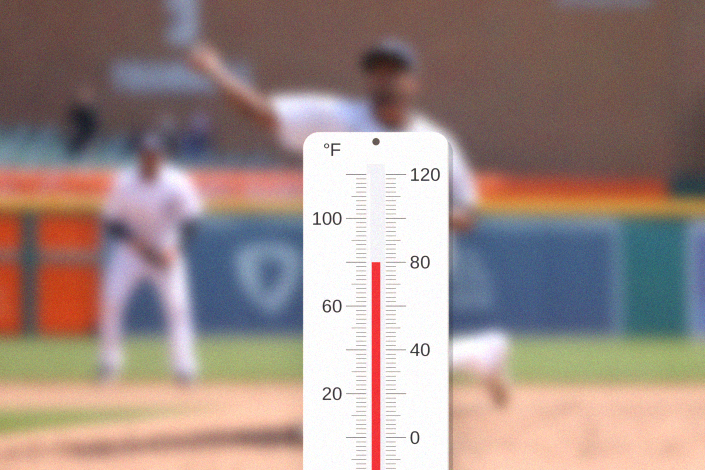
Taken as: °F 80
